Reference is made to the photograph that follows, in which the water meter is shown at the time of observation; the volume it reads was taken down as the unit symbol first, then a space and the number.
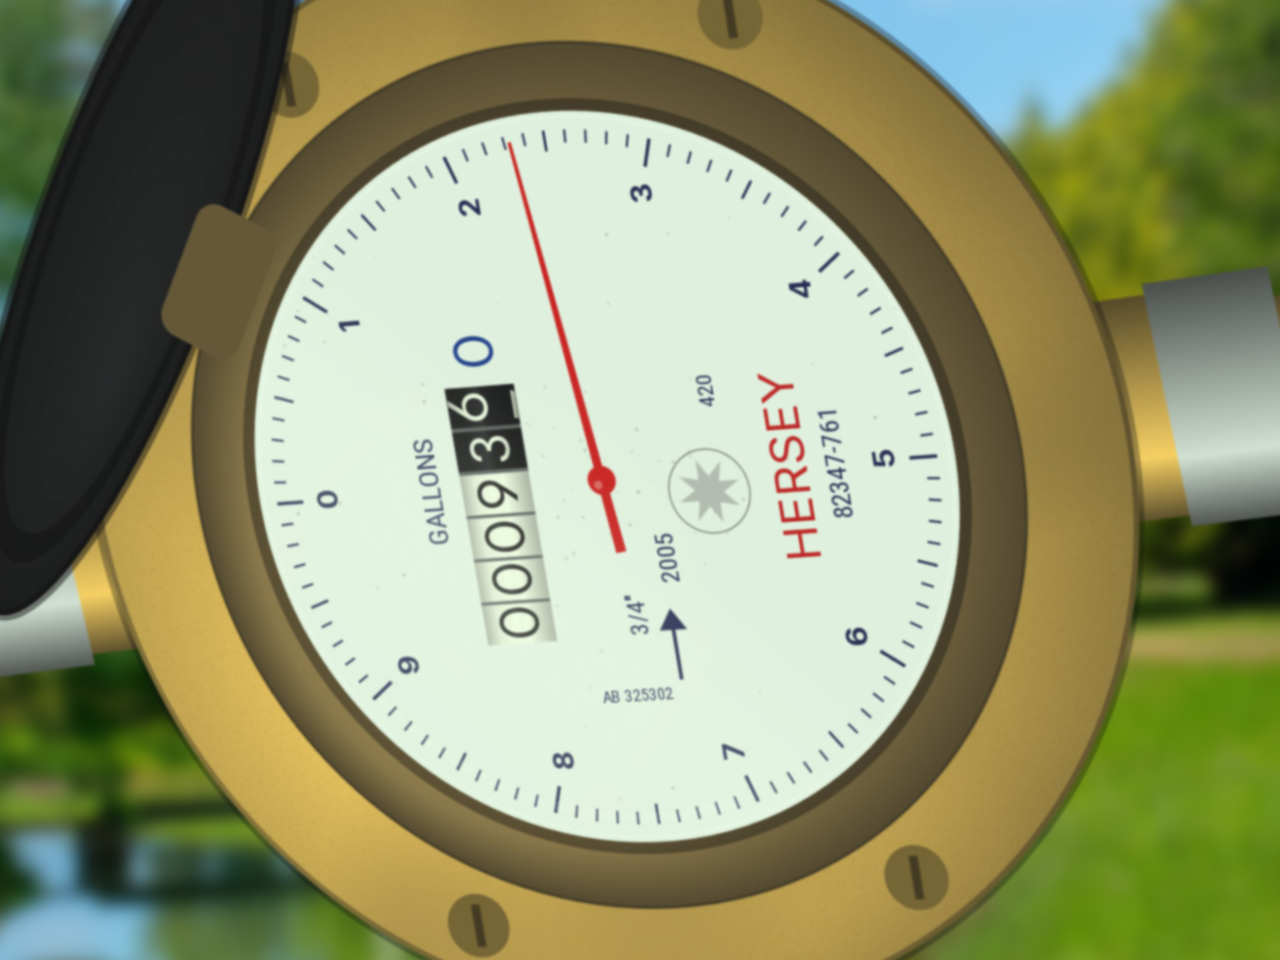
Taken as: gal 9362.3
